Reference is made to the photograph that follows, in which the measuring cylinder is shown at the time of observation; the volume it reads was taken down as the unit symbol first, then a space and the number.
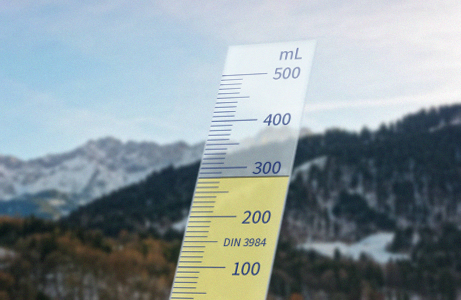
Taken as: mL 280
